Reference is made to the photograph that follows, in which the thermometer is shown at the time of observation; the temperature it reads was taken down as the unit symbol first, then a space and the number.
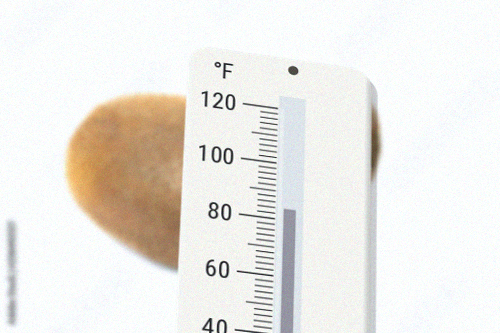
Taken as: °F 84
